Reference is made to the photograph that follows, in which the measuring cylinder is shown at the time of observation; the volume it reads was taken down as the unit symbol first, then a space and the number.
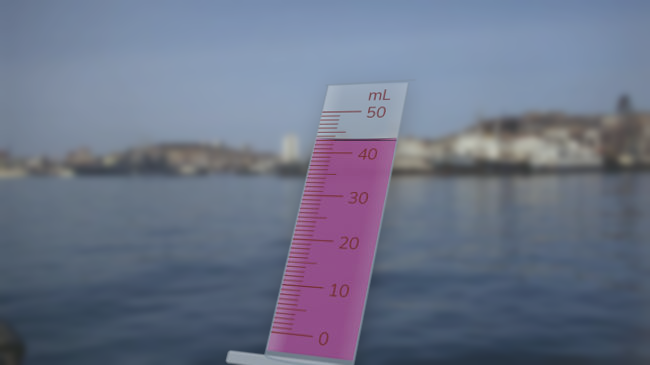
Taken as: mL 43
